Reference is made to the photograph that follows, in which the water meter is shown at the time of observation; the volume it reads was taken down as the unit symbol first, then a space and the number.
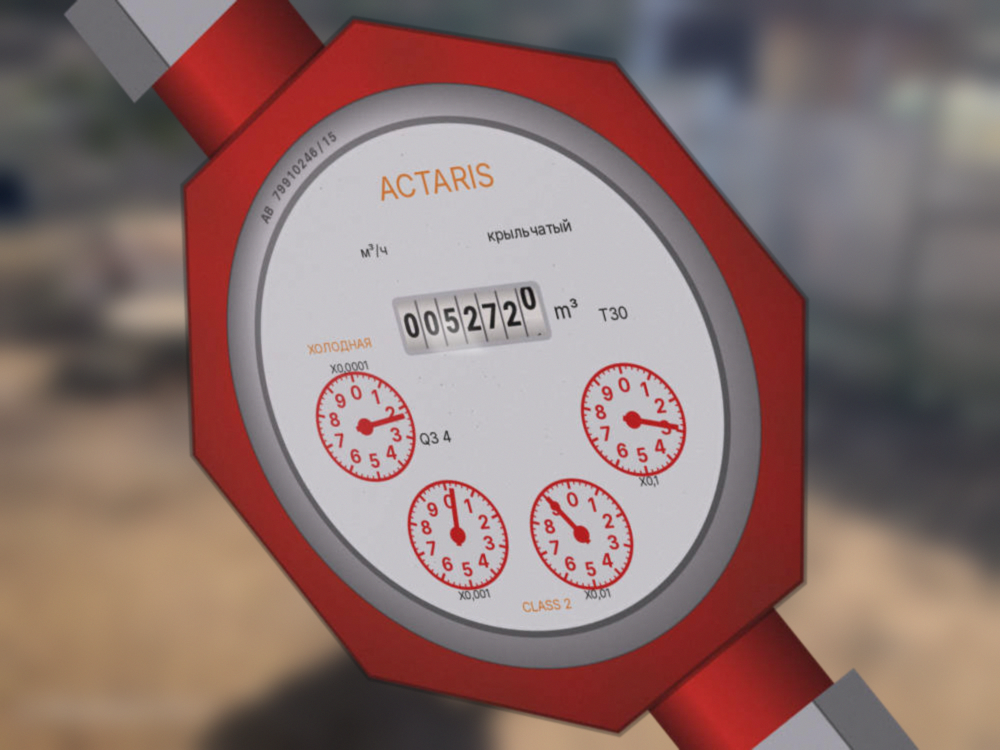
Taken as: m³ 52720.2902
